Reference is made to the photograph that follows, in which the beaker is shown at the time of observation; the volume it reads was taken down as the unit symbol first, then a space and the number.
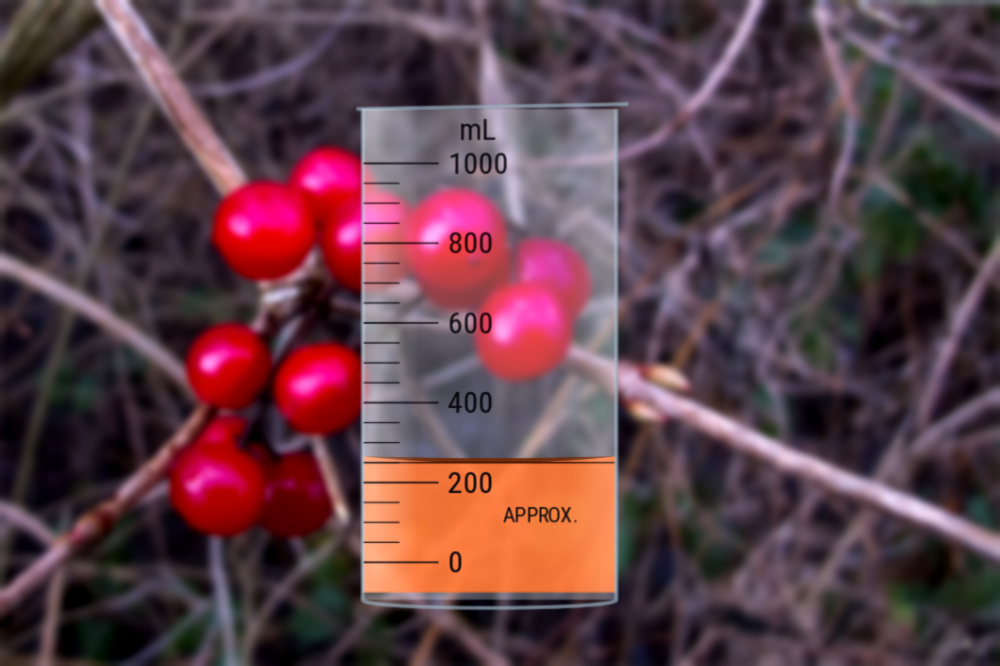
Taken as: mL 250
